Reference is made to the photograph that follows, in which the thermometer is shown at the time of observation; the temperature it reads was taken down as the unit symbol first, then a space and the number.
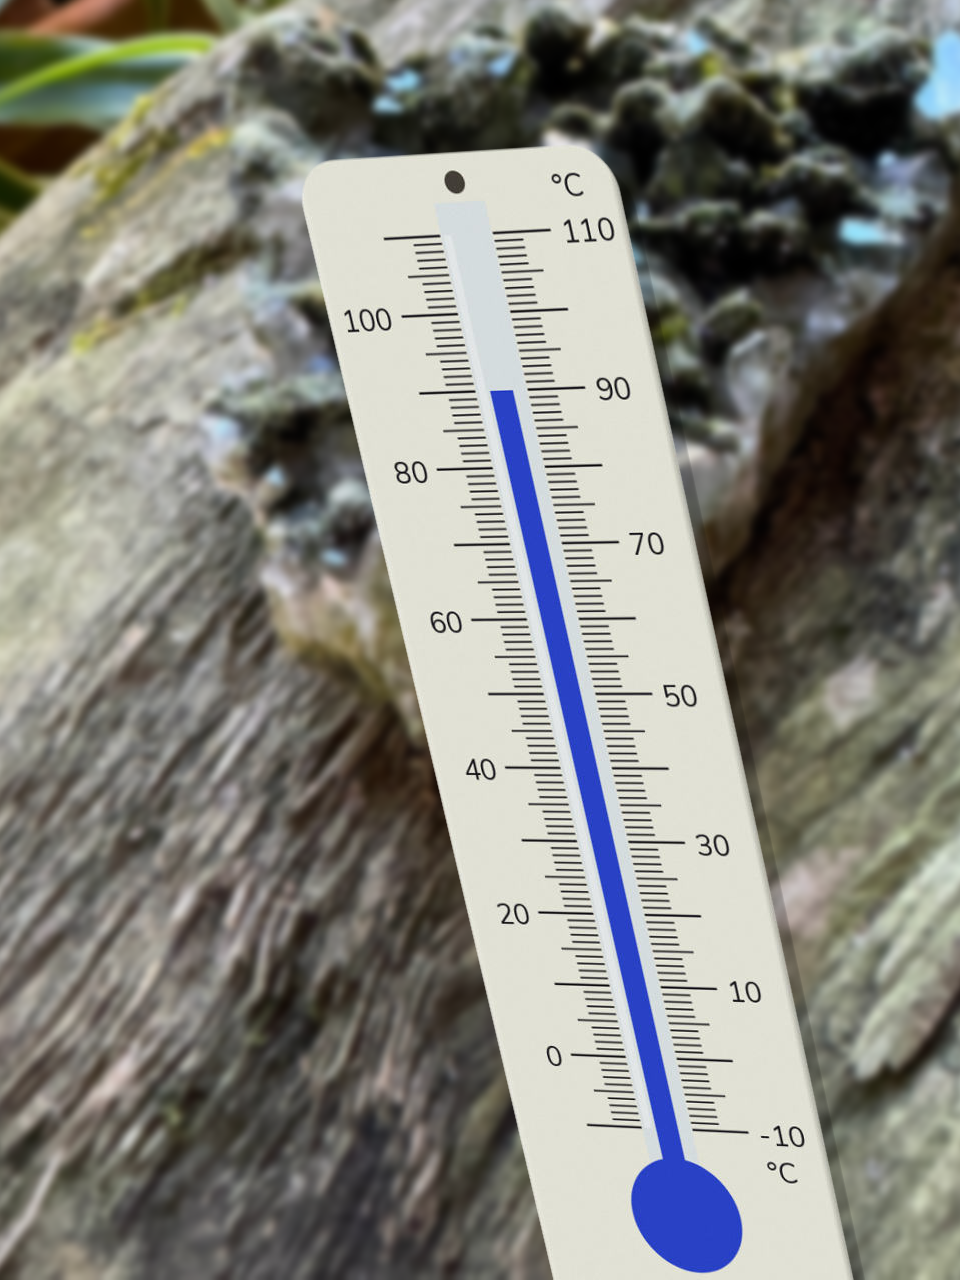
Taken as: °C 90
